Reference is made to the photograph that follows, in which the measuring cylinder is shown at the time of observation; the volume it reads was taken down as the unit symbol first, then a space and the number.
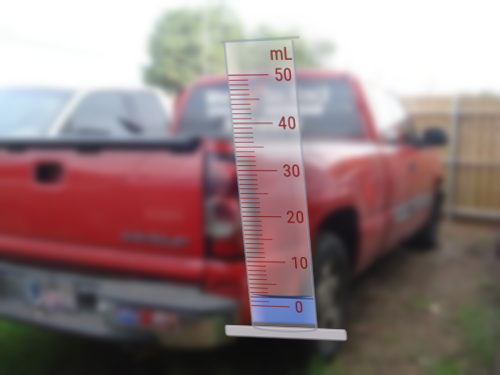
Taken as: mL 2
